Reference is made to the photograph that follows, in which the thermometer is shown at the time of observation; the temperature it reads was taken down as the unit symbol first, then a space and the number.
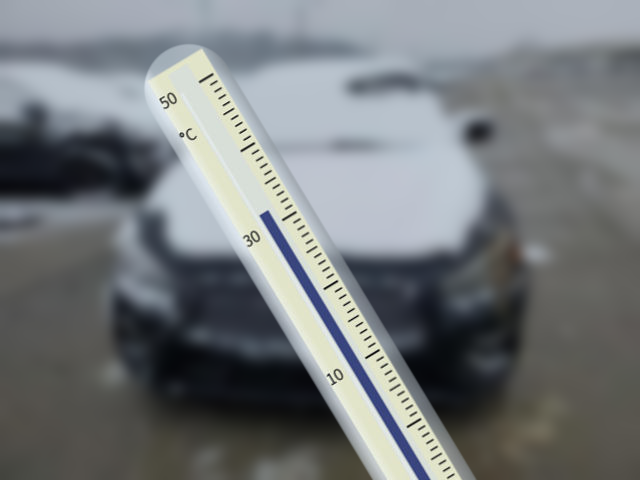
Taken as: °C 32
